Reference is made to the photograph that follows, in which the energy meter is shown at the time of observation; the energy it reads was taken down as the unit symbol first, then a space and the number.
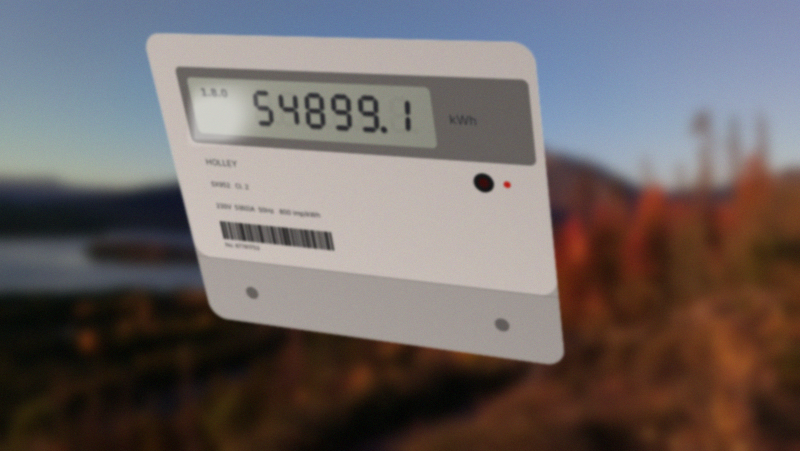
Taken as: kWh 54899.1
